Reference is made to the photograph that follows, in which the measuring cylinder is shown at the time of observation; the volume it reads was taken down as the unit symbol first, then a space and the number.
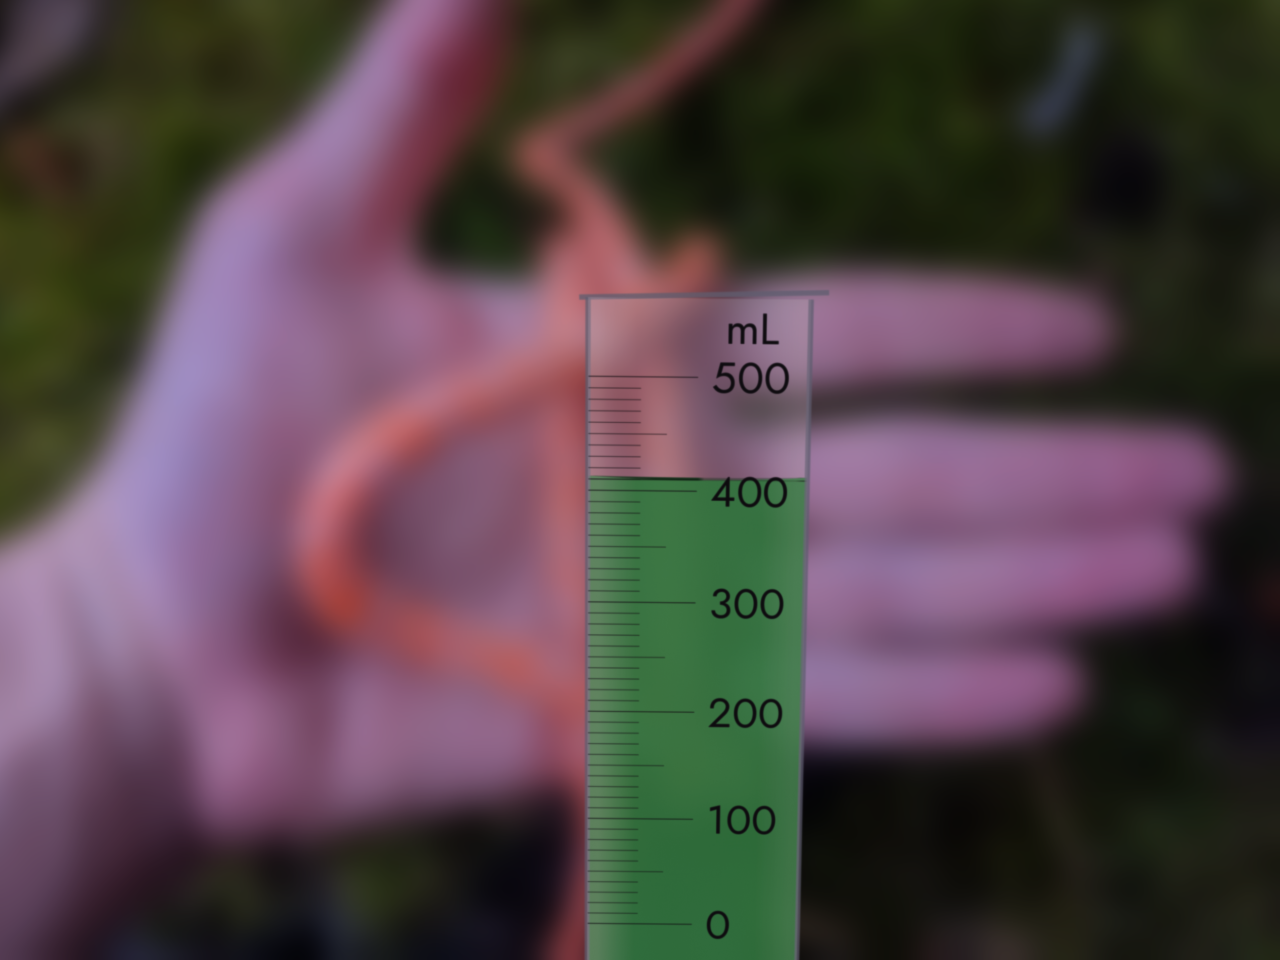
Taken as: mL 410
